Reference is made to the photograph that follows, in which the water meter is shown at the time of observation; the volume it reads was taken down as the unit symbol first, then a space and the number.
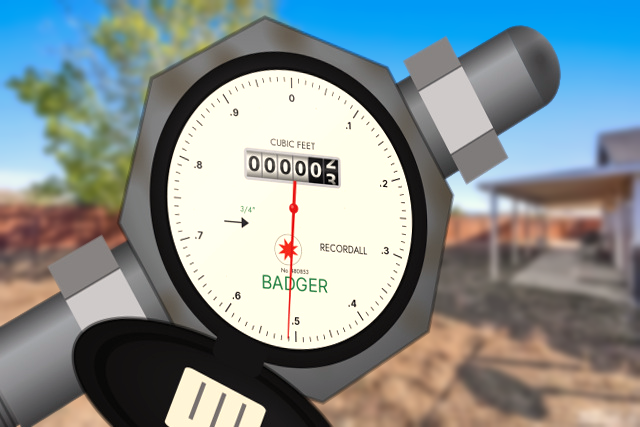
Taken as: ft³ 2.51
